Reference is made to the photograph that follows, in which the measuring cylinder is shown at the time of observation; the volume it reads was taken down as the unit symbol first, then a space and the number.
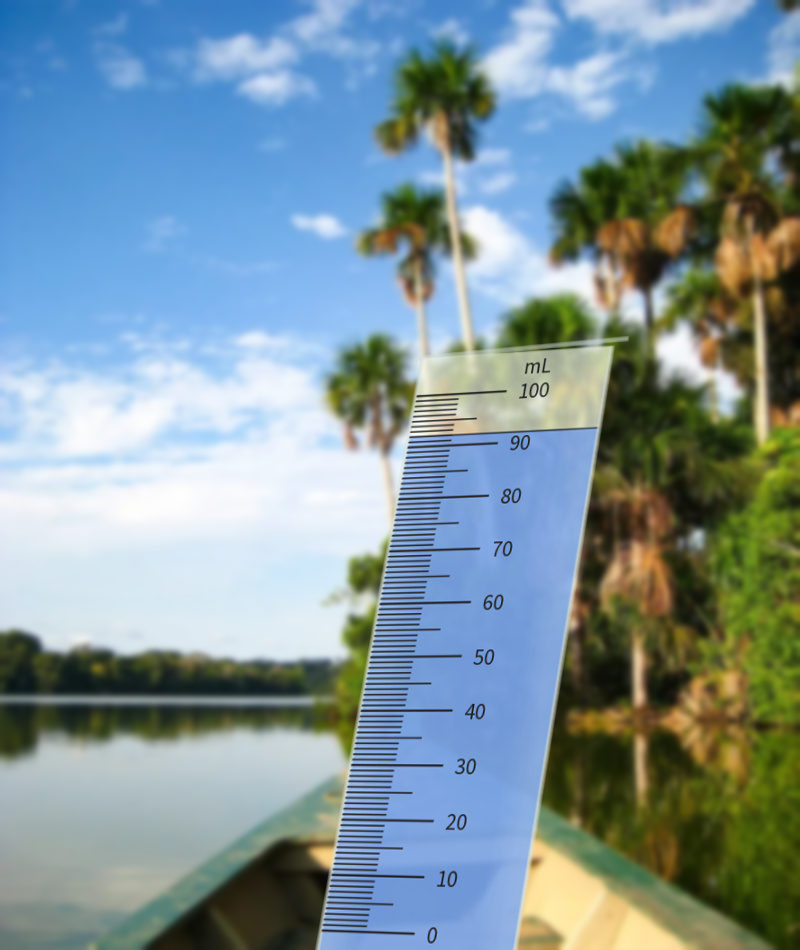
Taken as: mL 92
